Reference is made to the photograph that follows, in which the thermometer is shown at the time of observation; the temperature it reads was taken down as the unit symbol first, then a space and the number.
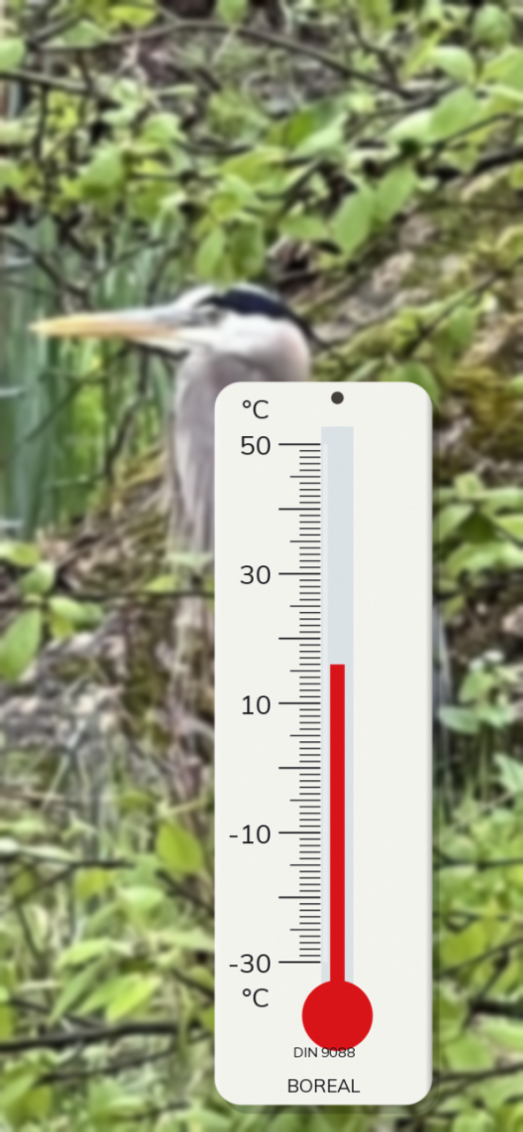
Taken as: °C 16
